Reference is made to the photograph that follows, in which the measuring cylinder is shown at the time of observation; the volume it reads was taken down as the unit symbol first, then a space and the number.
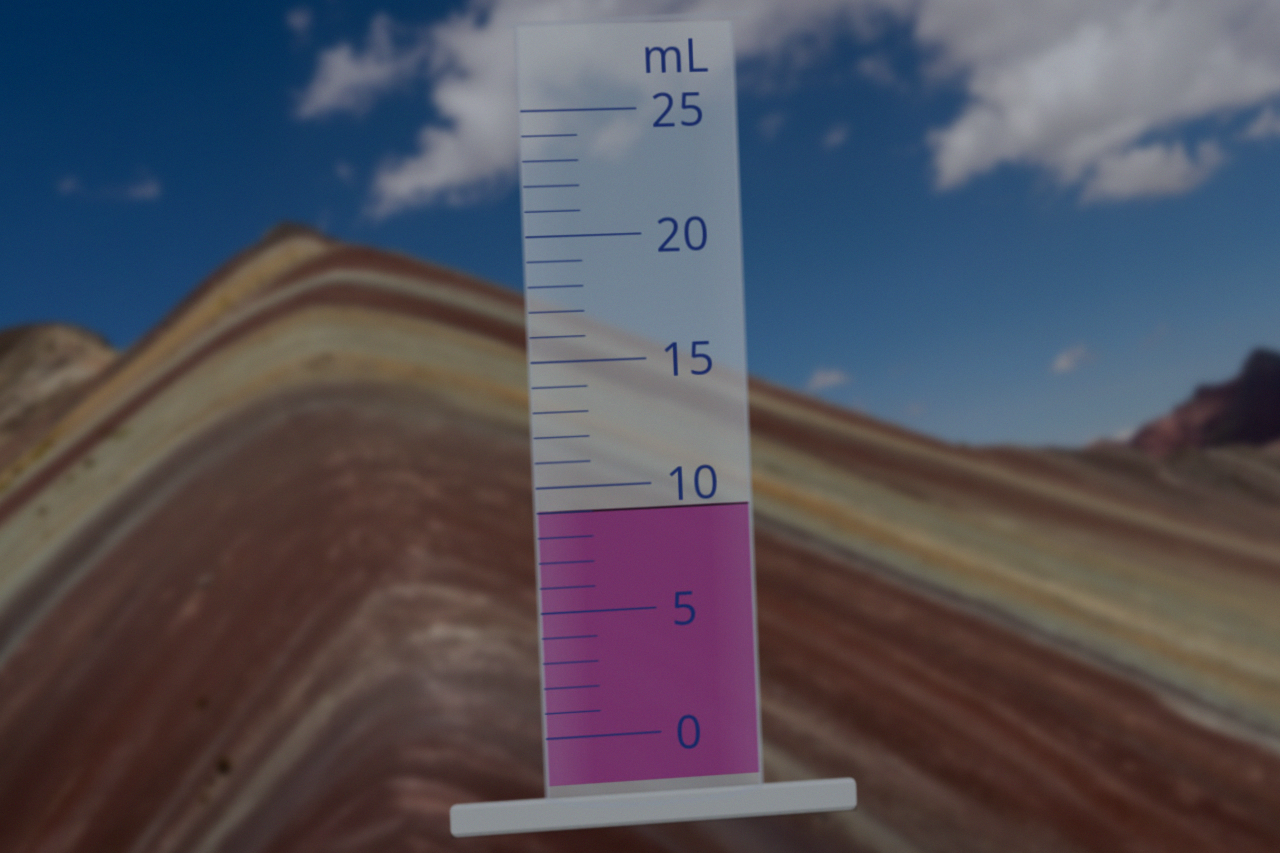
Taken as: mL 9
